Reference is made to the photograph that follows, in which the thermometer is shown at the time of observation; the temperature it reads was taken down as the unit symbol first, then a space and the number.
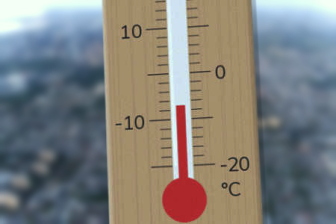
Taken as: °C -7
